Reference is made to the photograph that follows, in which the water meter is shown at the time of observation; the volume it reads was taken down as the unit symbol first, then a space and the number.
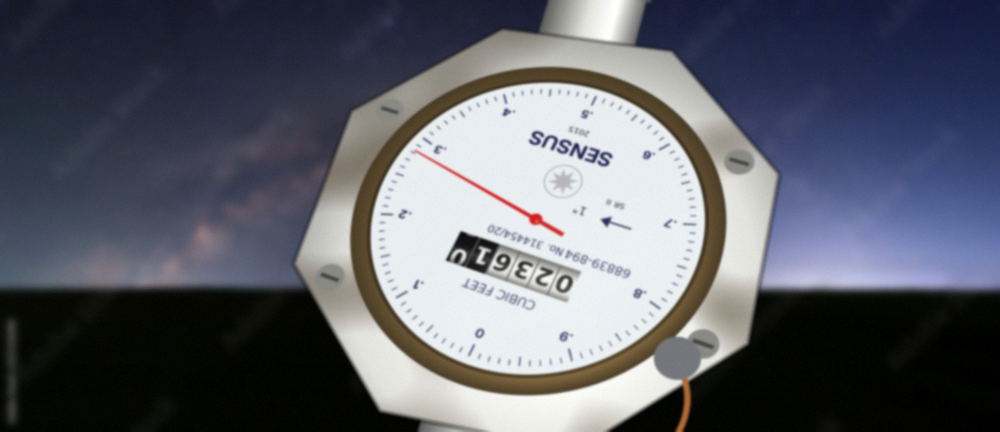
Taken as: ft³ 23610.28
